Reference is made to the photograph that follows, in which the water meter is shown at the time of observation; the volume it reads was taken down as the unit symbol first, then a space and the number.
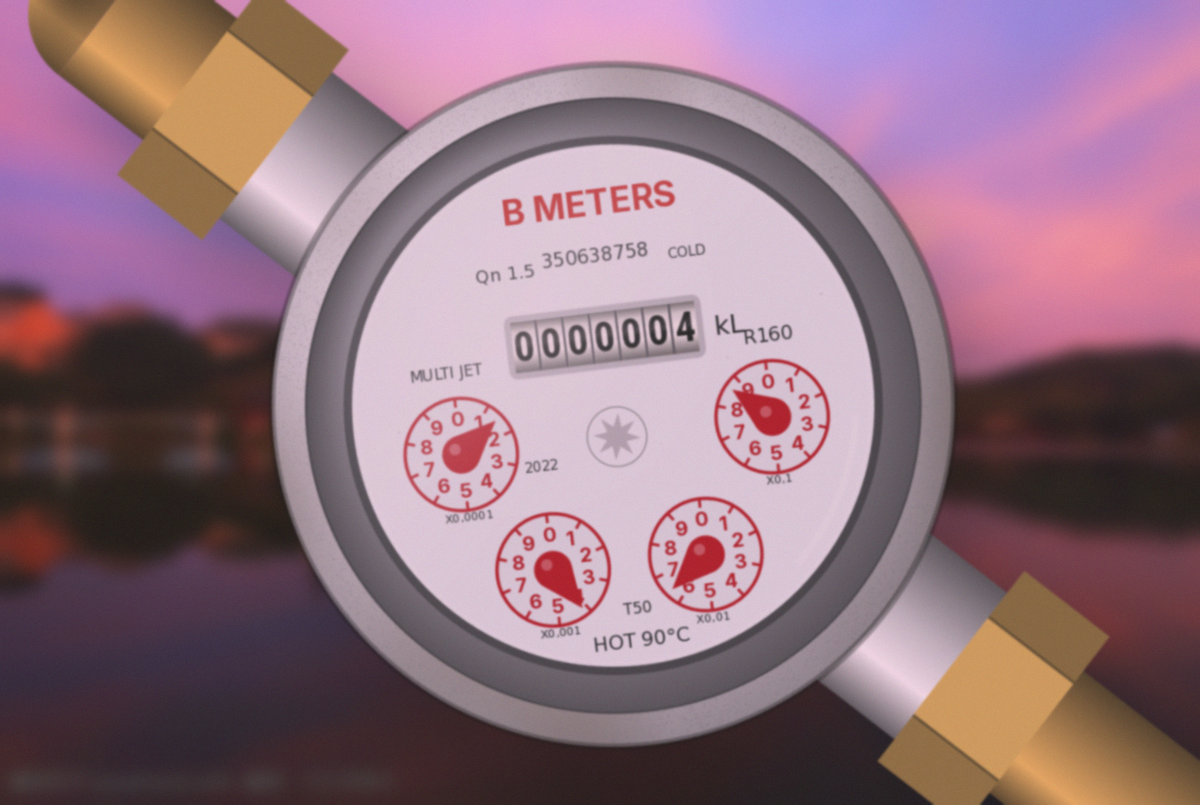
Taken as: kL 4.8641
